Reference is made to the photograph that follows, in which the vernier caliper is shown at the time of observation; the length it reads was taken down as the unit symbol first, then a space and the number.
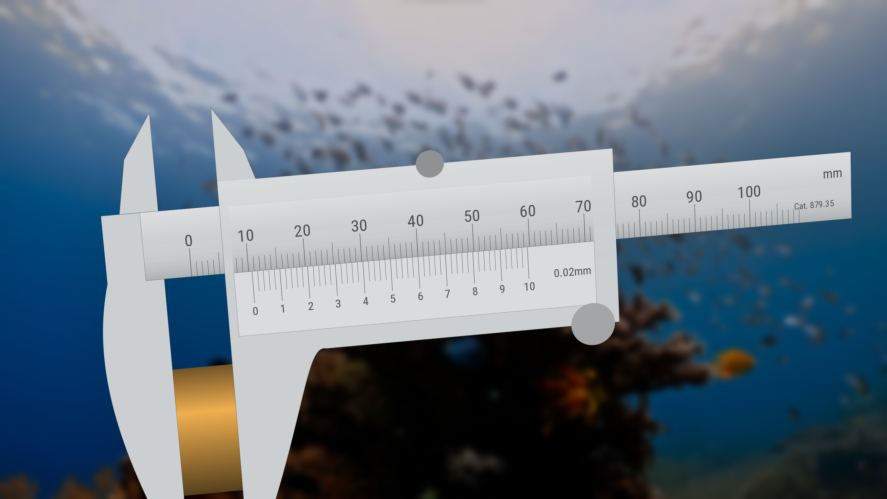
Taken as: mm 10.6
